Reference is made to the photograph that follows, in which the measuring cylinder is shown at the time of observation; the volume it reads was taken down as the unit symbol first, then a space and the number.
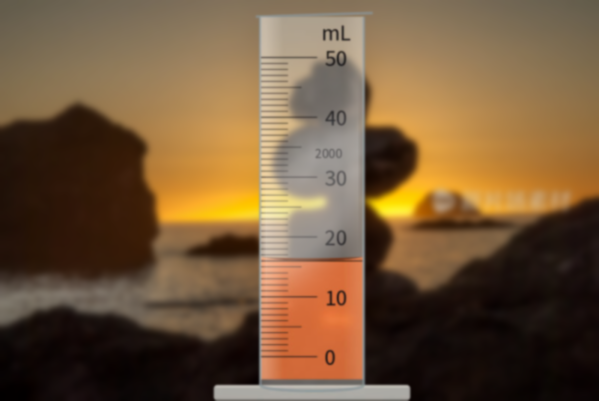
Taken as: mL 16
